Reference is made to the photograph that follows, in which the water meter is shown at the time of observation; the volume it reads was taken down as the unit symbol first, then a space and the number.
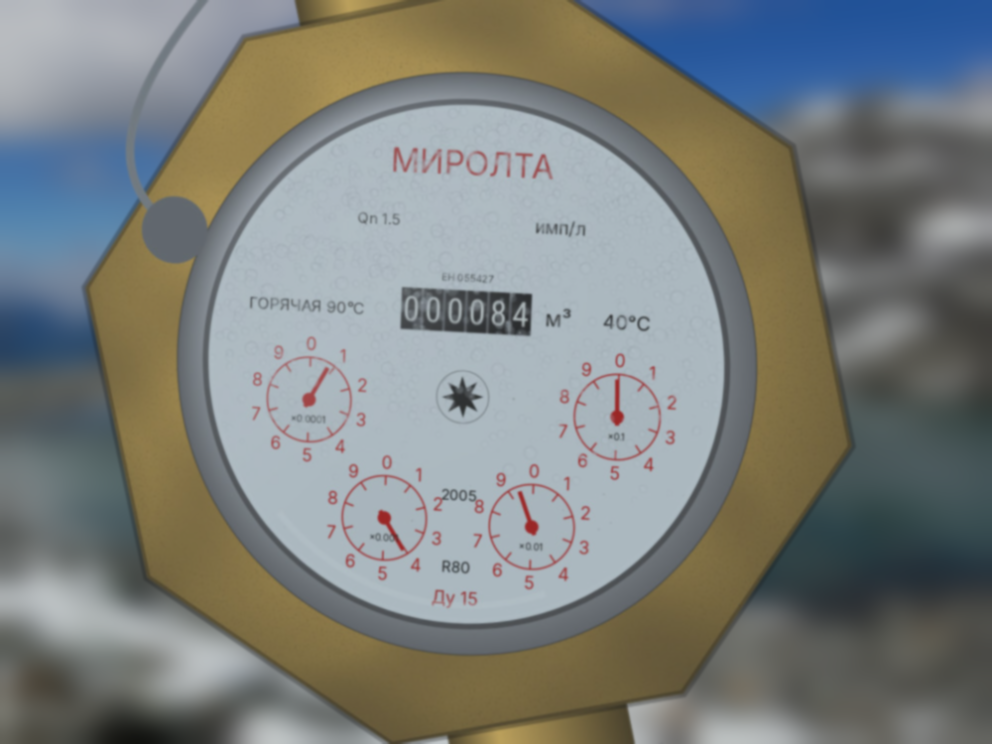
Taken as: m³ 83.9940
